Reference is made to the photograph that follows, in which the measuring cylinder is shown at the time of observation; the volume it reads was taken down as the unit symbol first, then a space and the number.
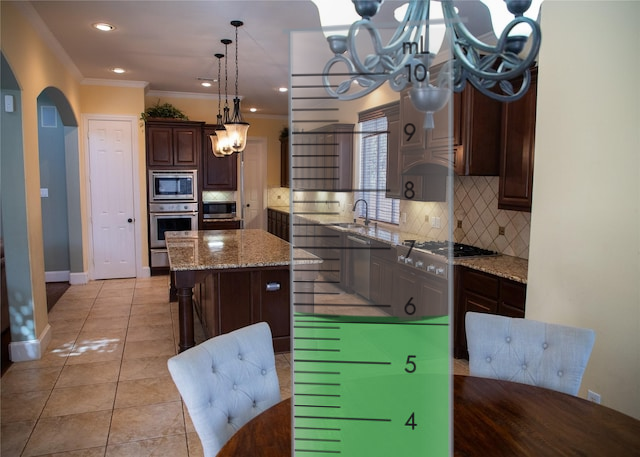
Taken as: mL 5.7
